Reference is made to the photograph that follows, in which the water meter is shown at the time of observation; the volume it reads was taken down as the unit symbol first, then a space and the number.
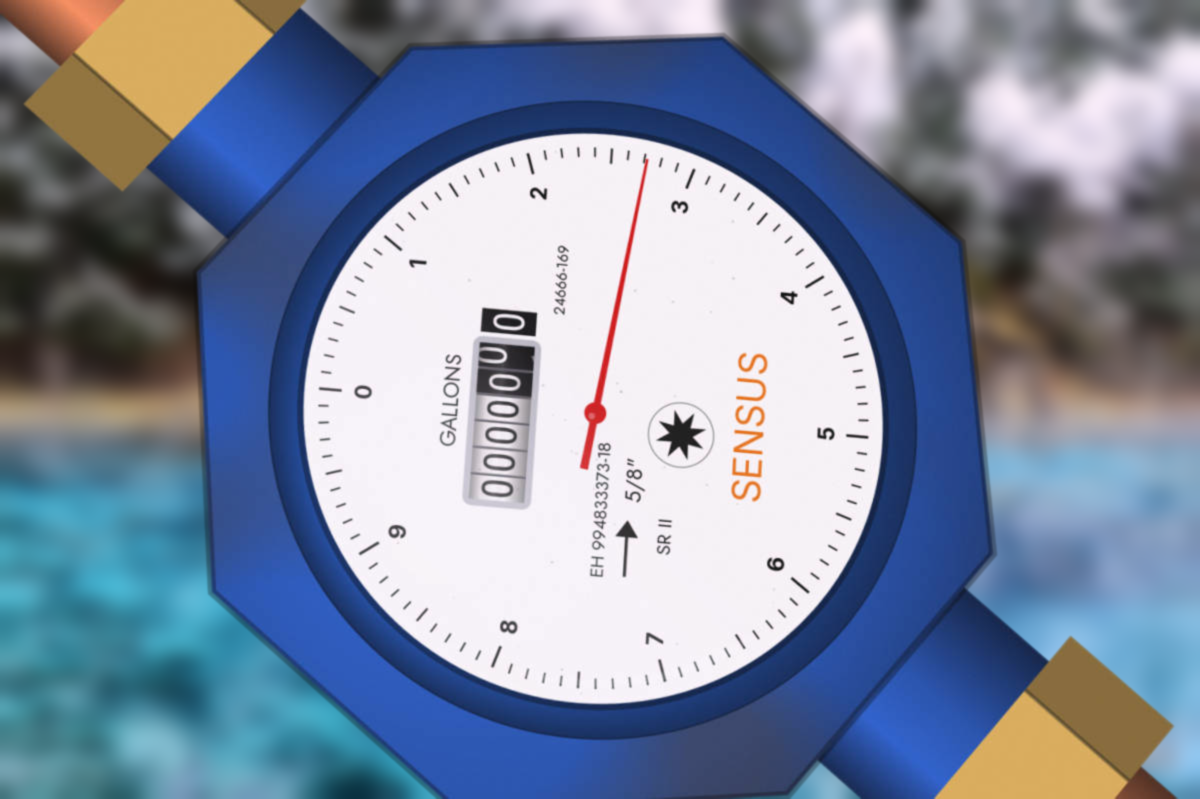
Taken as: gal 2.7
